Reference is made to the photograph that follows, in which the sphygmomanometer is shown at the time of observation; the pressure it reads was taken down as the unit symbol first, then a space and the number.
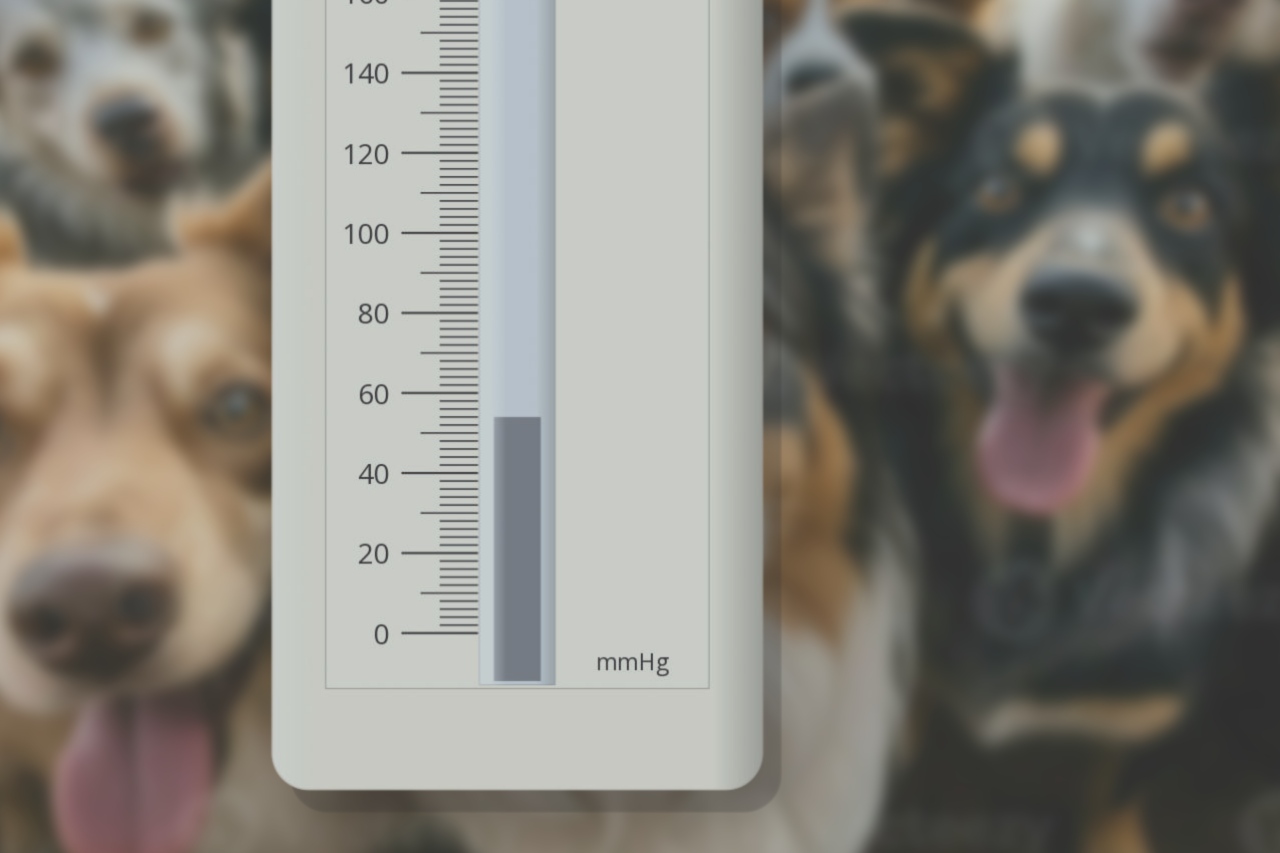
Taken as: mmHg 54
